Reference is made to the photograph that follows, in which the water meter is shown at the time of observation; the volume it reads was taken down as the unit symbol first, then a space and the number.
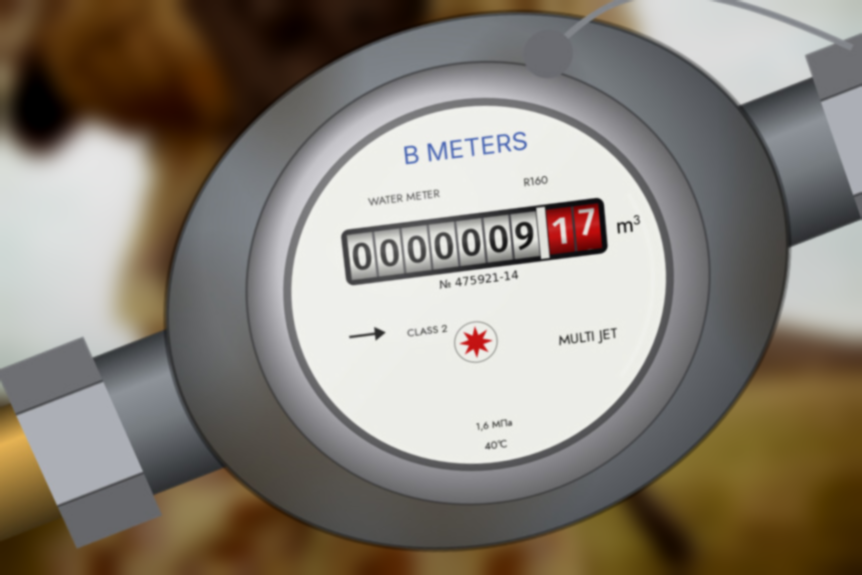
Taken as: m³ 9.17
